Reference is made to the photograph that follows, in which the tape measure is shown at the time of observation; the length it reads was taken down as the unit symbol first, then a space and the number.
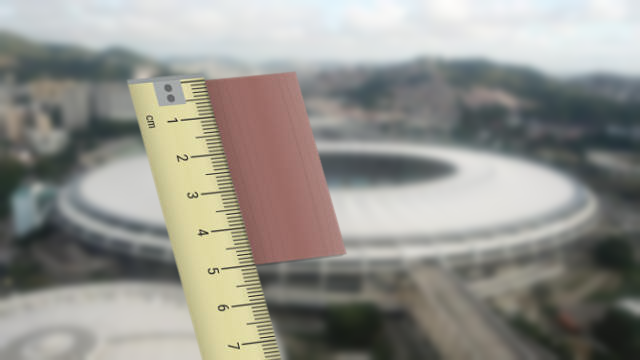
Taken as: cm 5
